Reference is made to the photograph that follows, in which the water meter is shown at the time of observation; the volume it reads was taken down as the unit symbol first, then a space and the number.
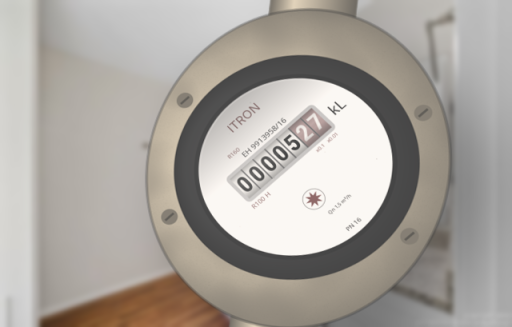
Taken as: kL 5.27
